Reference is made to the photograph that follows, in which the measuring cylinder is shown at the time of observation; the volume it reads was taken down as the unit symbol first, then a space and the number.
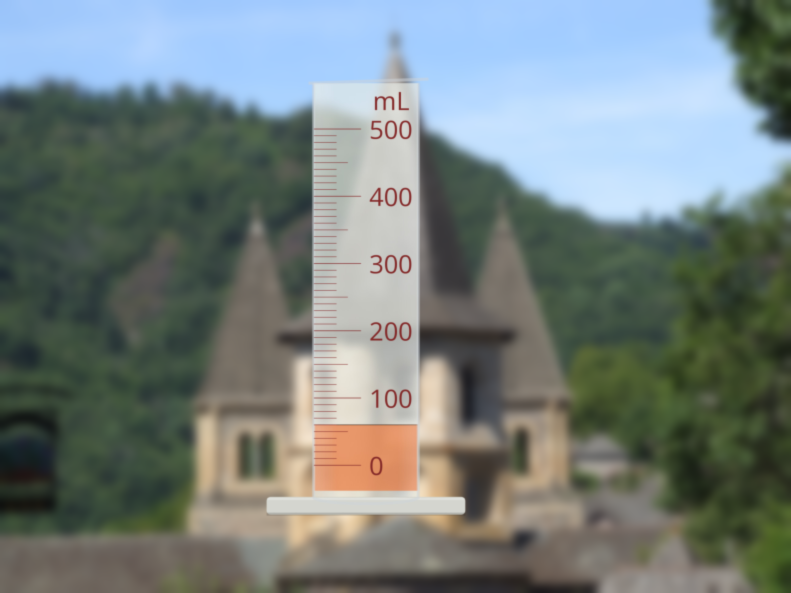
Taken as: mL 60
